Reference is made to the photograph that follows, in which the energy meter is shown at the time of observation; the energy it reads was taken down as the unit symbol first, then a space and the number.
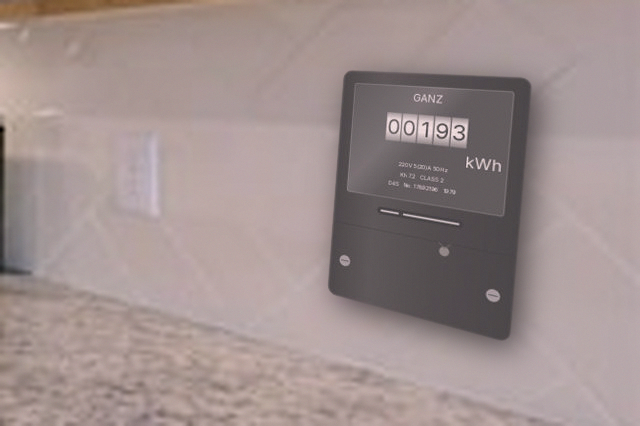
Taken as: kWh 193
